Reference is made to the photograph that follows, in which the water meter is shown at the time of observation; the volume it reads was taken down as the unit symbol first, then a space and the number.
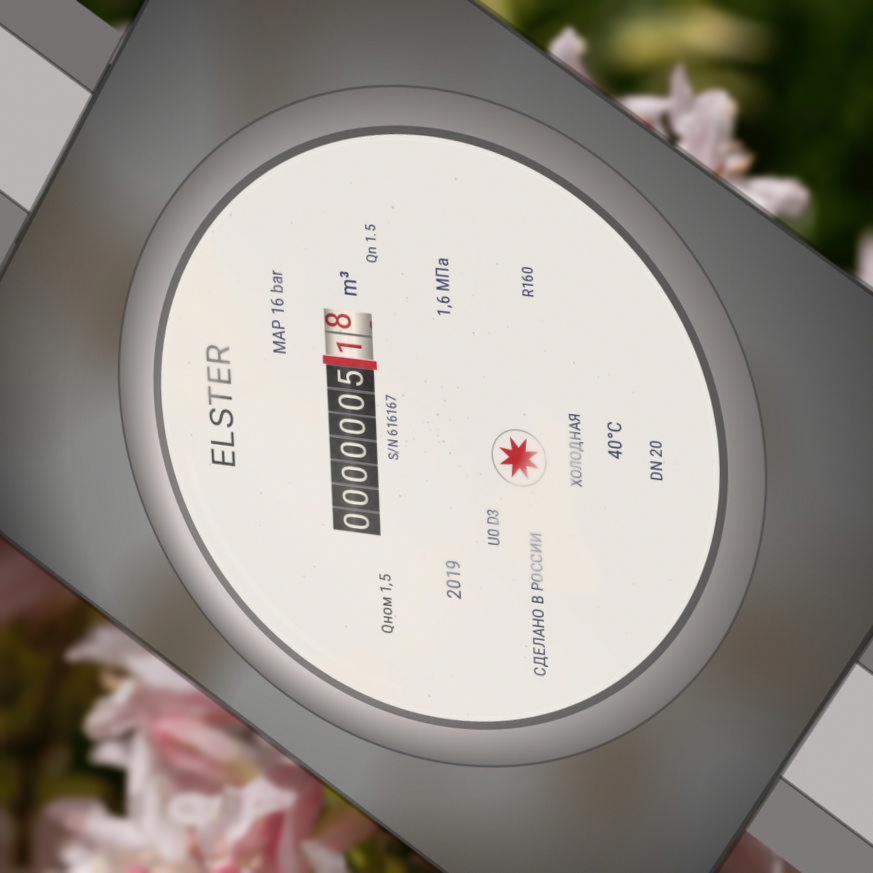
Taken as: m³ 5.18
